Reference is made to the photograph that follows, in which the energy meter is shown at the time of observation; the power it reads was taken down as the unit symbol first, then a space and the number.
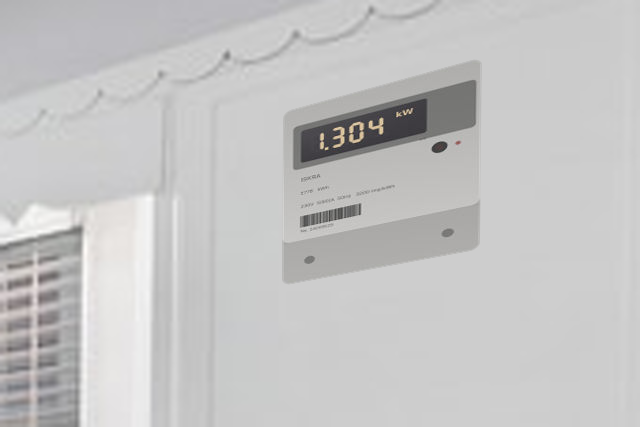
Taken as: kW 1.304
